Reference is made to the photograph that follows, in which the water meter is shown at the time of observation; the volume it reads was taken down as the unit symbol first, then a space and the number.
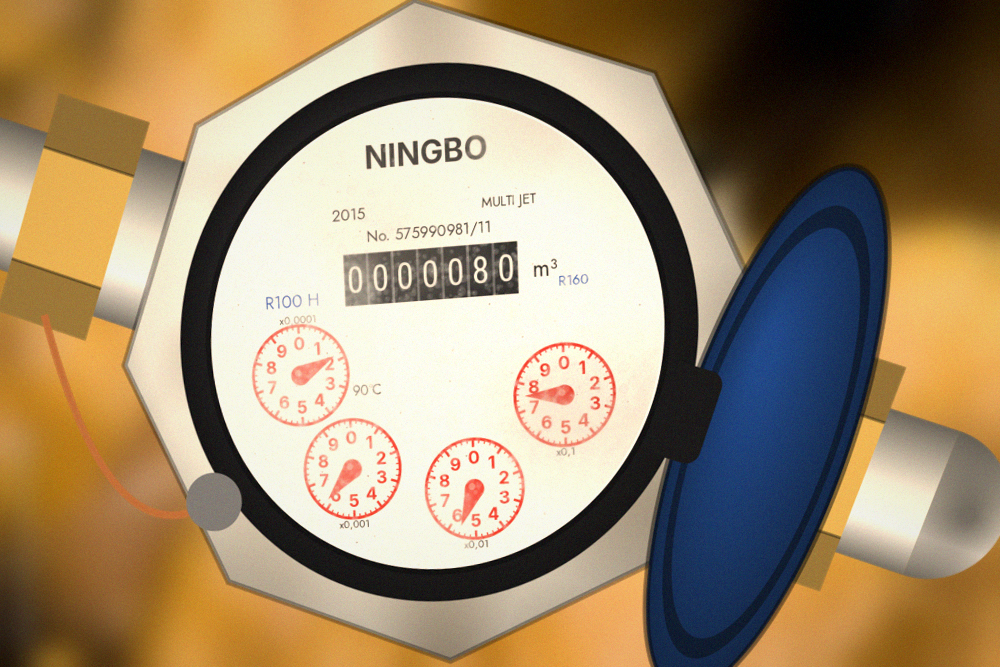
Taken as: m³ 80.7561
